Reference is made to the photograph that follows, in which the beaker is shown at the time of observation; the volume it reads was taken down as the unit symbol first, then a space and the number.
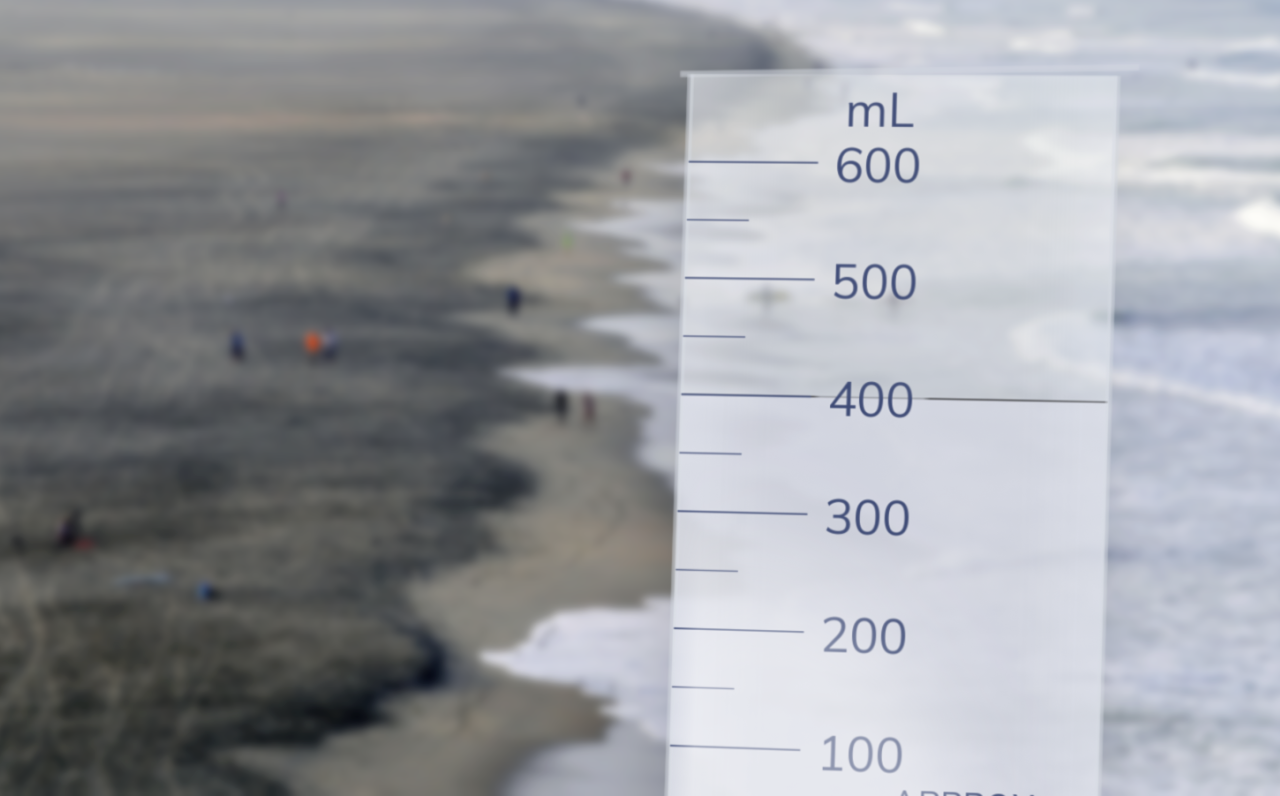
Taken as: mL 400
